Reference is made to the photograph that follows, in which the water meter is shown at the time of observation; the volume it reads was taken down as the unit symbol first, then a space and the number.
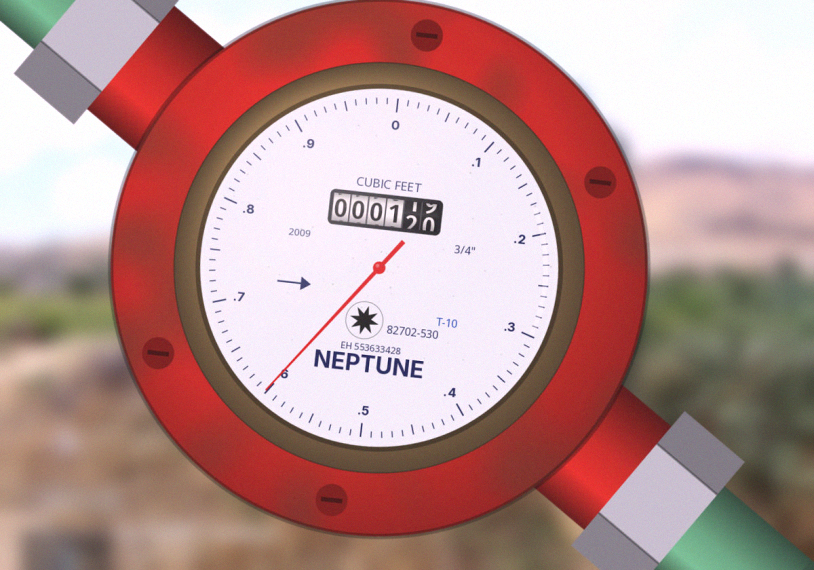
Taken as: ft³ 119.60
